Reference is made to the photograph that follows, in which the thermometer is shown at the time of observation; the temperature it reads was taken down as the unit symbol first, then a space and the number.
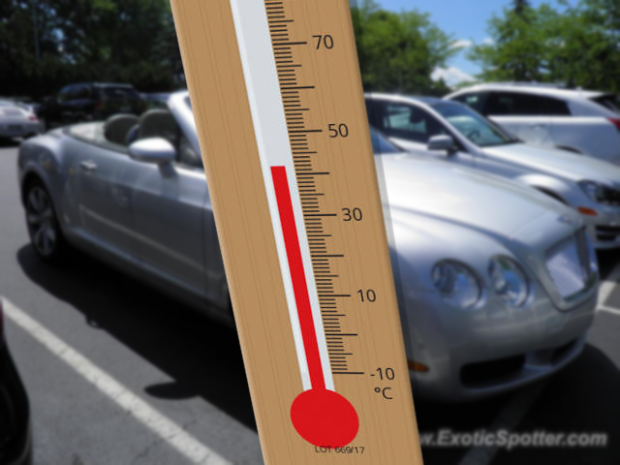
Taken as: °C 42
